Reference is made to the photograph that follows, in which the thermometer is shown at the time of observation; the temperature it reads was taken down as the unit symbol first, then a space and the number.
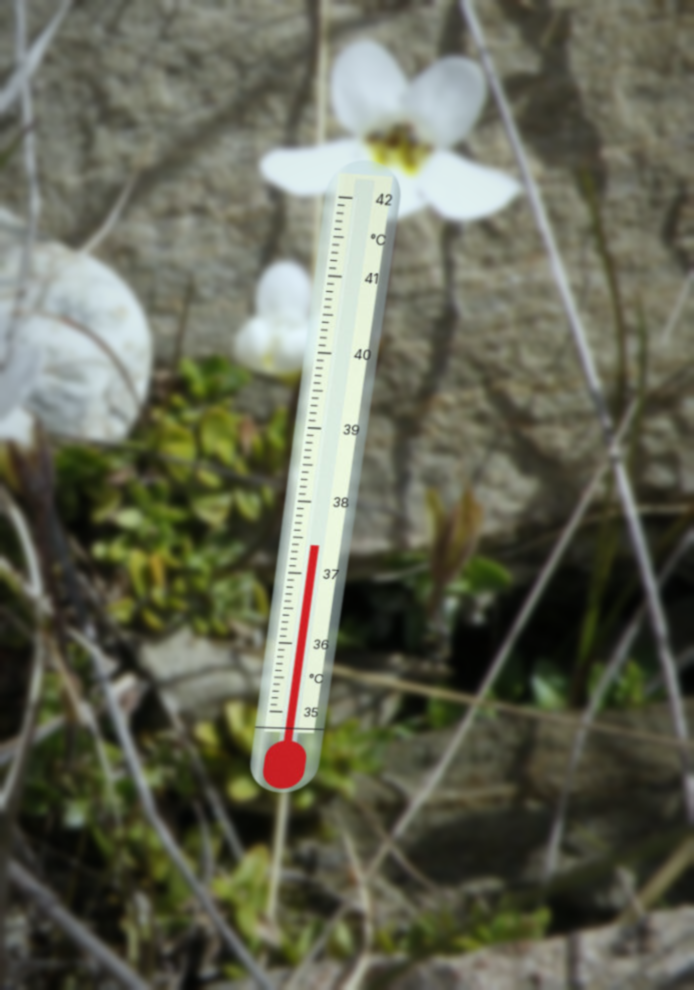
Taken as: °C 37.4
